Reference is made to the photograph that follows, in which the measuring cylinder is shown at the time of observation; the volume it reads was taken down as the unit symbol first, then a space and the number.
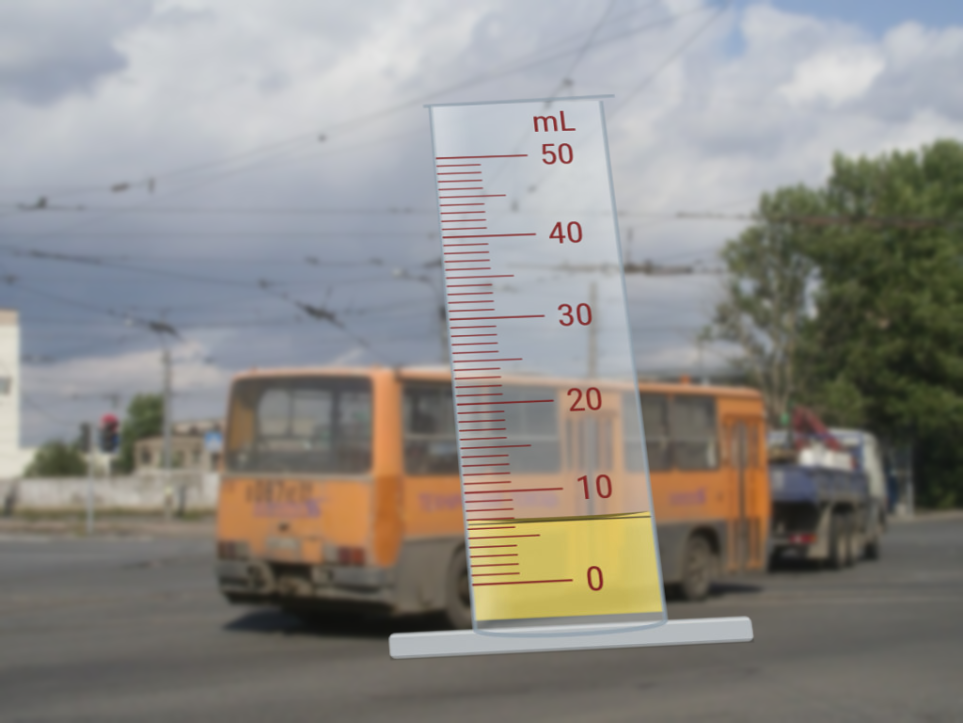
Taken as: mL 6.5
